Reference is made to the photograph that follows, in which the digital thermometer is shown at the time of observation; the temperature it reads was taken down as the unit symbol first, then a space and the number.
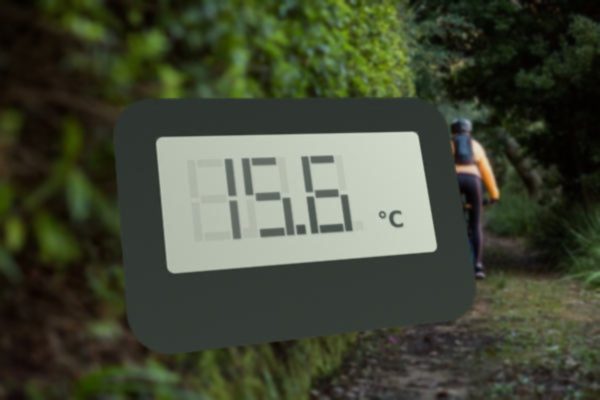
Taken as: °C 15.6
